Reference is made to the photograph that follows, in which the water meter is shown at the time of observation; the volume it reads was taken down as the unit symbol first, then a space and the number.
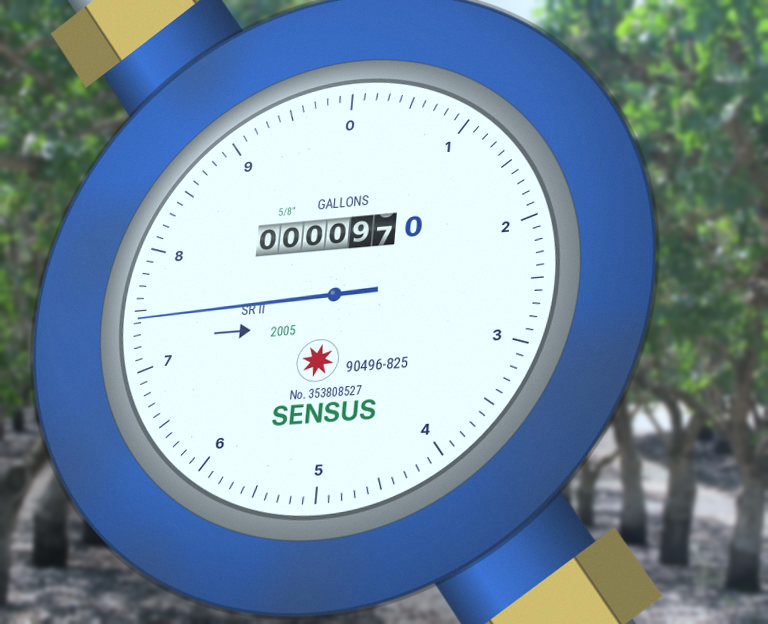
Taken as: gal 967.4
